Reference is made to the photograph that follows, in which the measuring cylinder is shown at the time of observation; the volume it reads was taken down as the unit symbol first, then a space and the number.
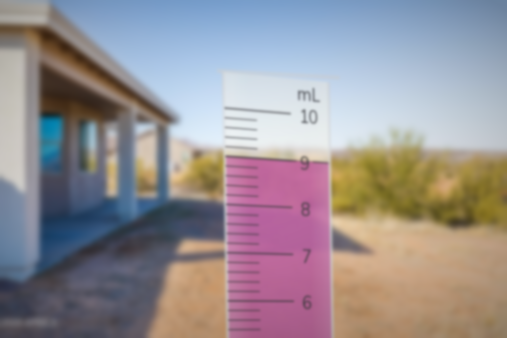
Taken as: mL 9
